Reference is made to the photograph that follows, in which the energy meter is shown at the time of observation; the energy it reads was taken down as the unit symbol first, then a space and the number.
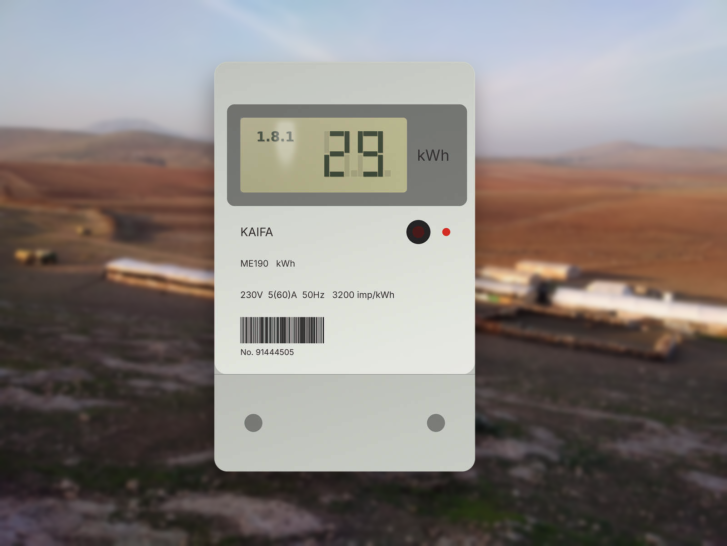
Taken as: kWh 29
